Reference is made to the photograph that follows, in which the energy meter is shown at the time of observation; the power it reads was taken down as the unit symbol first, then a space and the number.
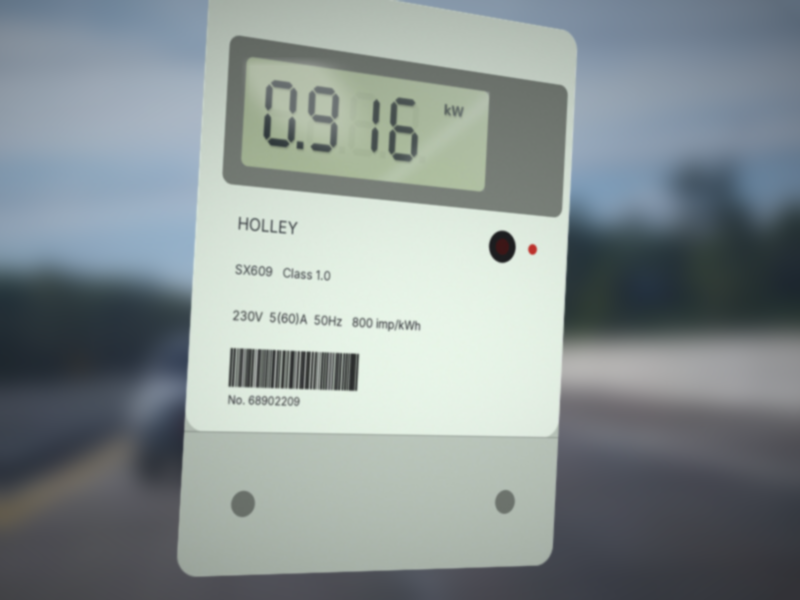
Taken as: kW 0.916
